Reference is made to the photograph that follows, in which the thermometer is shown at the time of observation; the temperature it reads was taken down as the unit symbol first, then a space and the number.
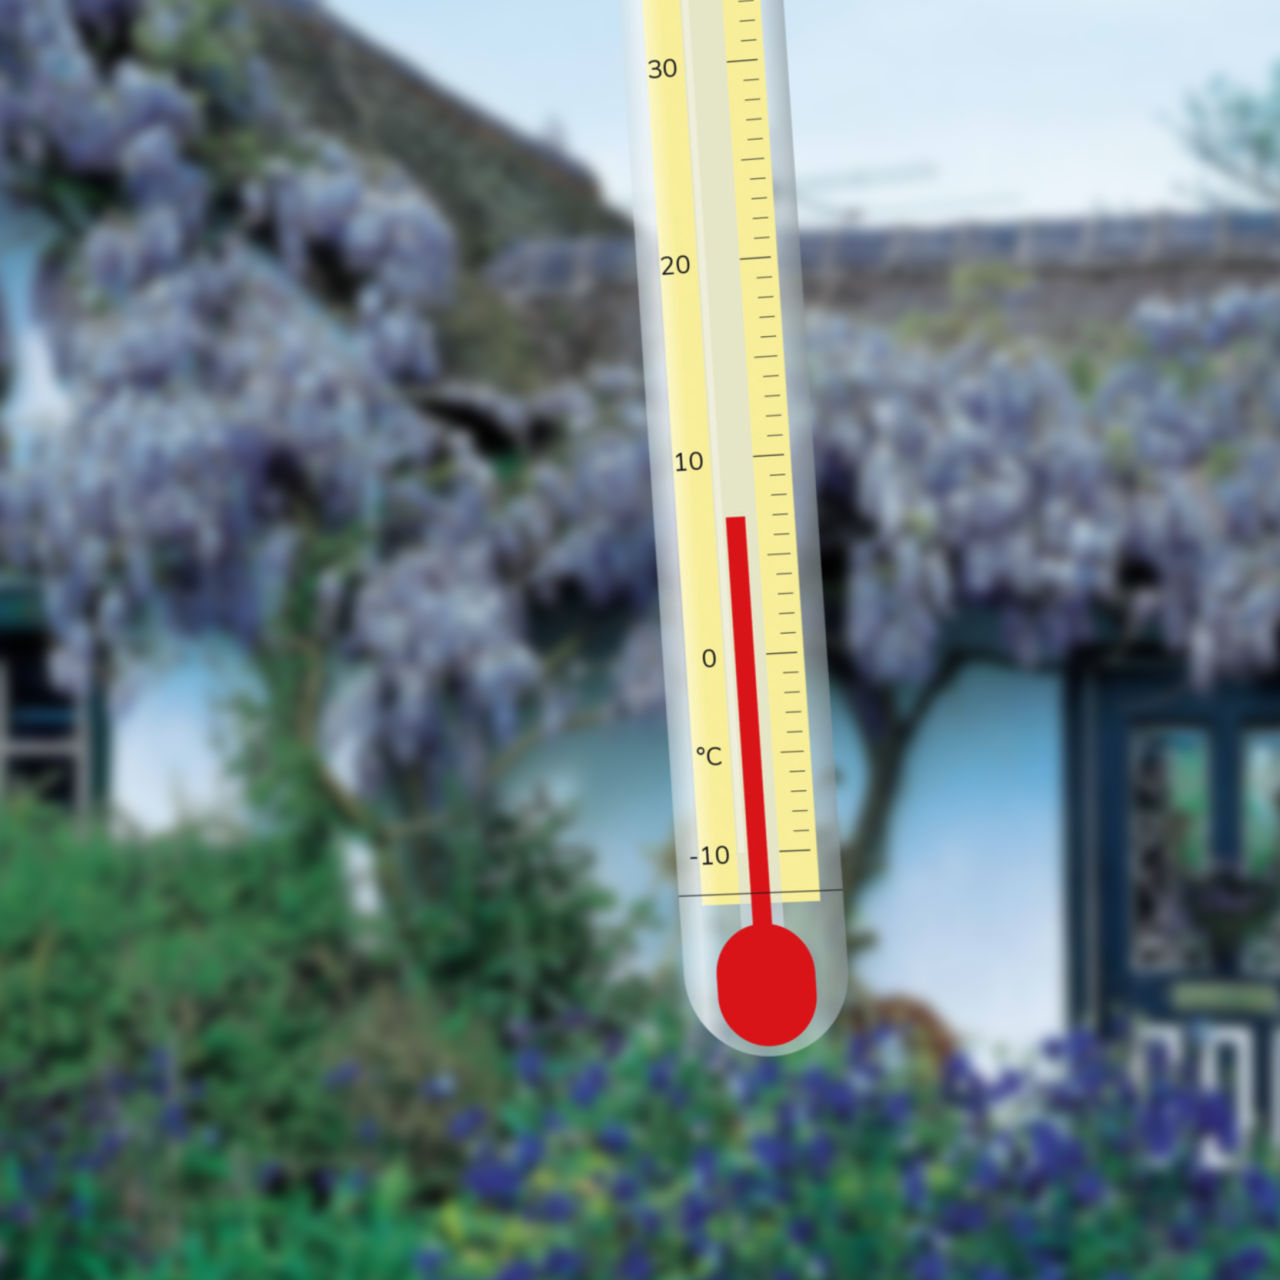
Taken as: °C 7
